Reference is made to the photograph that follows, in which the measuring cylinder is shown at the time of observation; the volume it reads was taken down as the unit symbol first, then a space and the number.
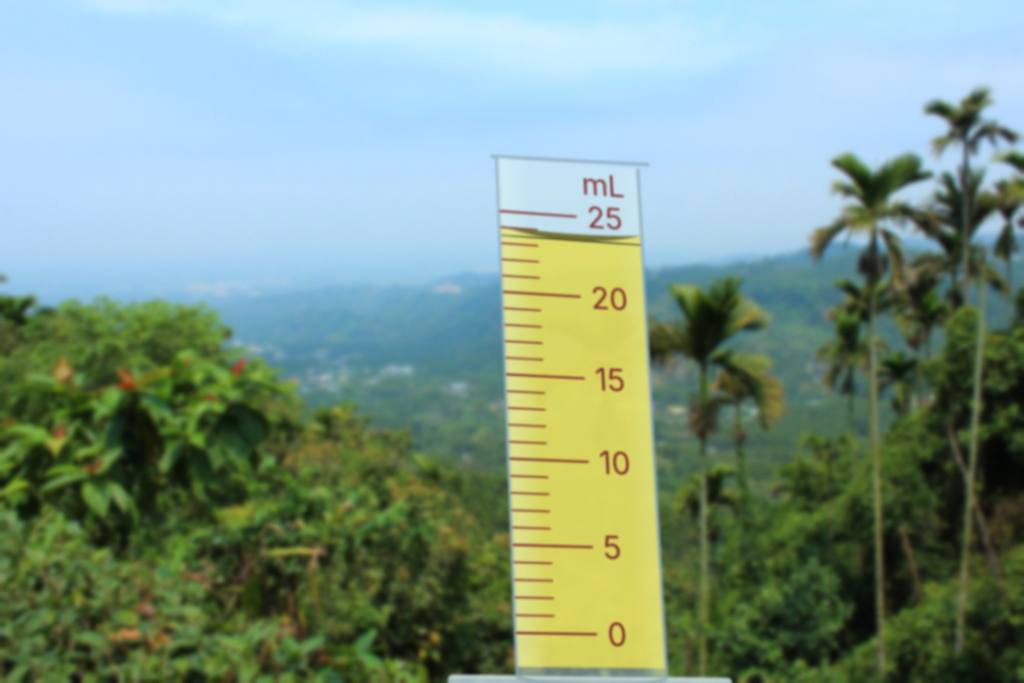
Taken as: mL 23.5
